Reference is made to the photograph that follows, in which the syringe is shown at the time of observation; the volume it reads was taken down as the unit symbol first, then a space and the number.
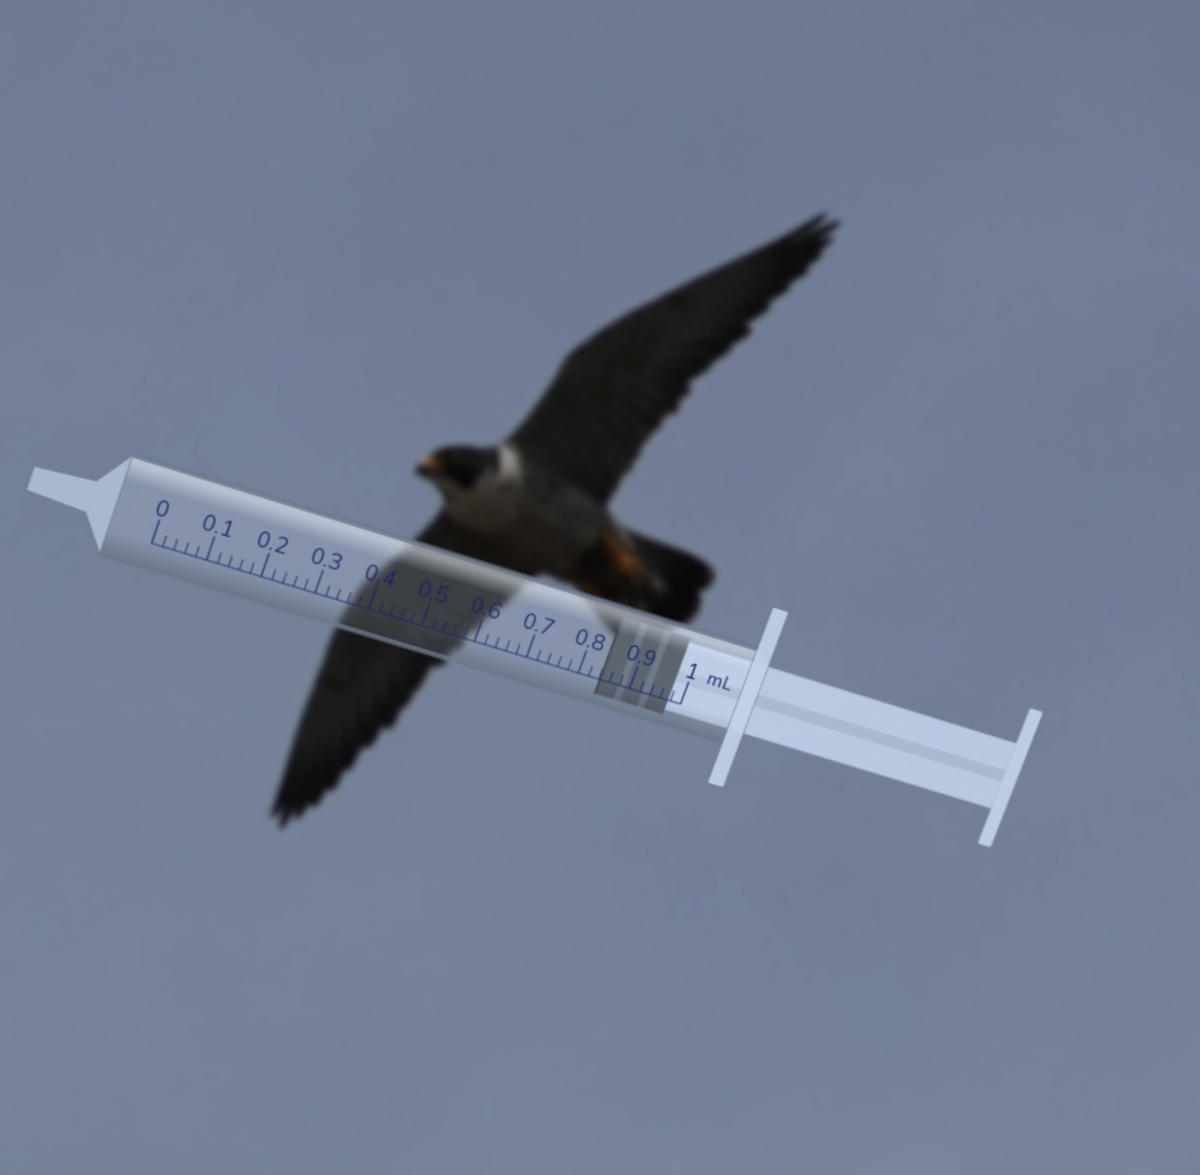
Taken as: mL 0.84
